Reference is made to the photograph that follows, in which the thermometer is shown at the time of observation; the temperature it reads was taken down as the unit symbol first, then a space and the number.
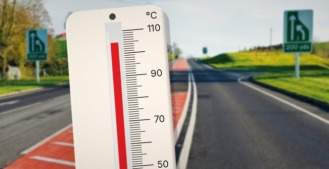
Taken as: °C 105
